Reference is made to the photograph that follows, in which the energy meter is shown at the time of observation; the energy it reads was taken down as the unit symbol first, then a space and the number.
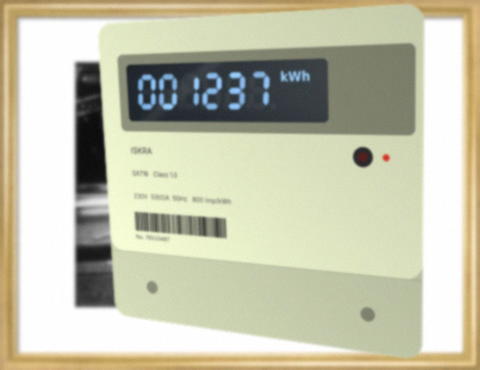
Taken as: kWh 1237
